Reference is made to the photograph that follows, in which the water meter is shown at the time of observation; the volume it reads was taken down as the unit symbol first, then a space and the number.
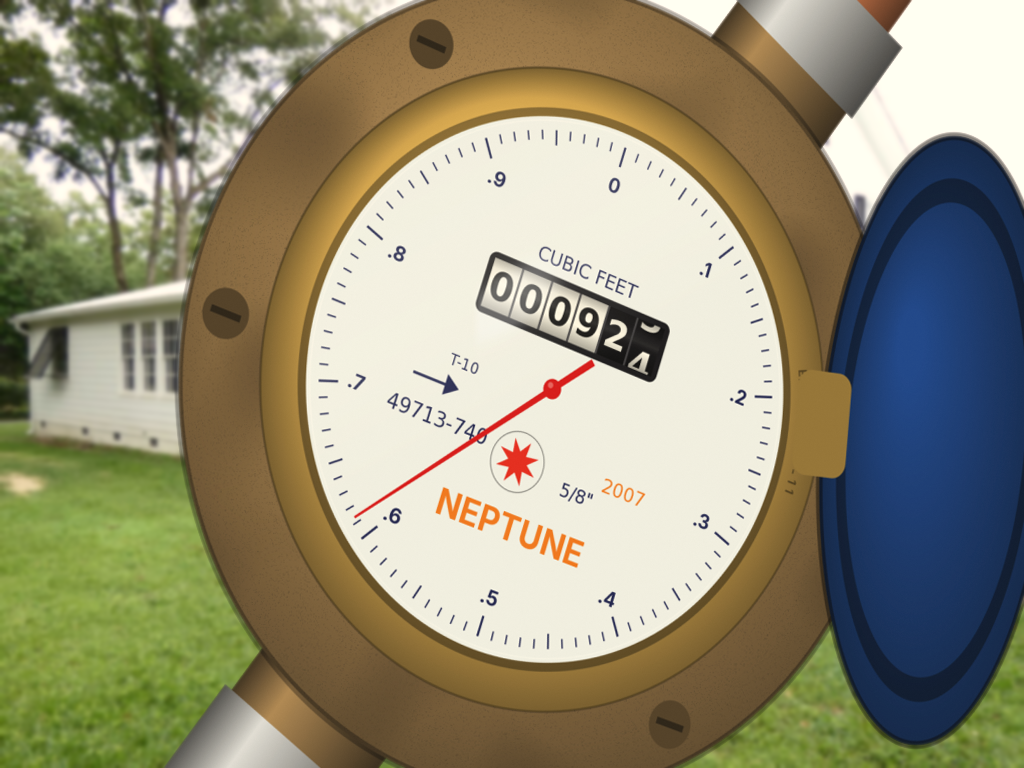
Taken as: ft³ 923.61
